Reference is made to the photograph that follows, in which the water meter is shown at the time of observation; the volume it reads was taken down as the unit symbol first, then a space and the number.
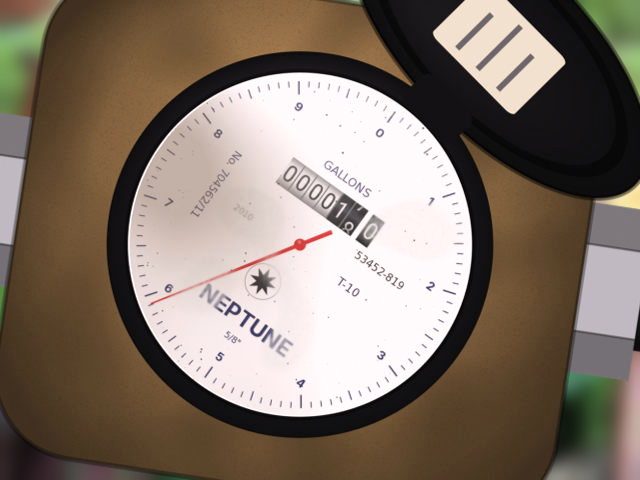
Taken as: gal 175.9
